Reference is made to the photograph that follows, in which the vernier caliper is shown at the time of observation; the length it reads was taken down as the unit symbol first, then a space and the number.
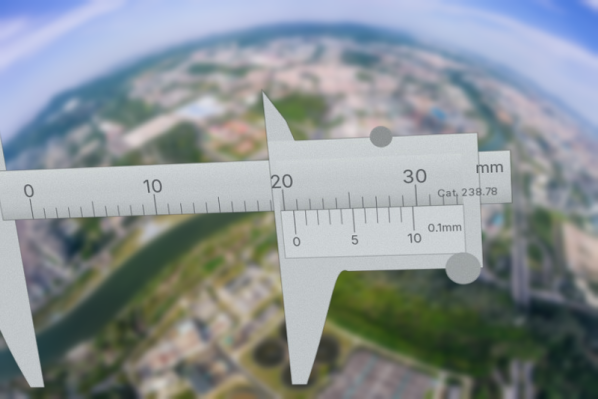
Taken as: mm 20.7
